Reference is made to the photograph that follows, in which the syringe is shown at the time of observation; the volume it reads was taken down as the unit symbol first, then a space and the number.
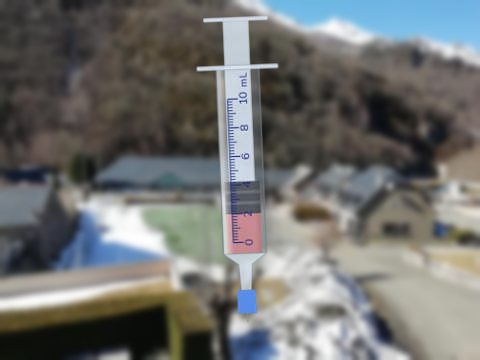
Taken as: mL 2
